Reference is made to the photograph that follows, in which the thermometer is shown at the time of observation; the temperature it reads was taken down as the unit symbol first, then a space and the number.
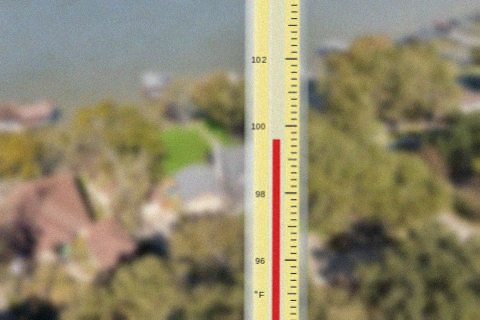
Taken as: °F 99.6
